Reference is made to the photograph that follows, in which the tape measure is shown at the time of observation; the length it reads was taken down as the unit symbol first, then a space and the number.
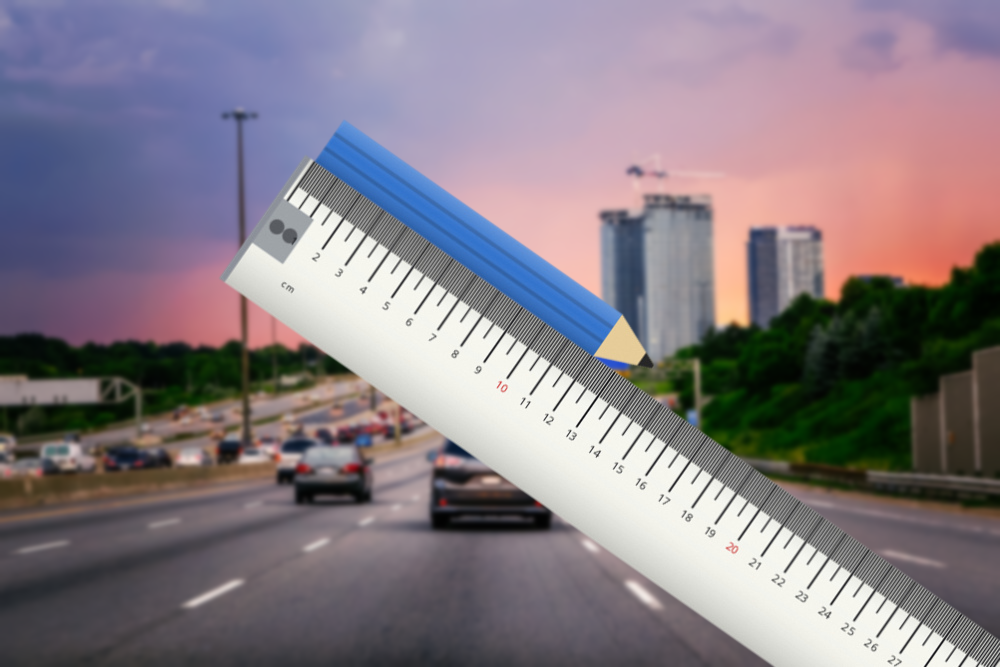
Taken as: cm 14
